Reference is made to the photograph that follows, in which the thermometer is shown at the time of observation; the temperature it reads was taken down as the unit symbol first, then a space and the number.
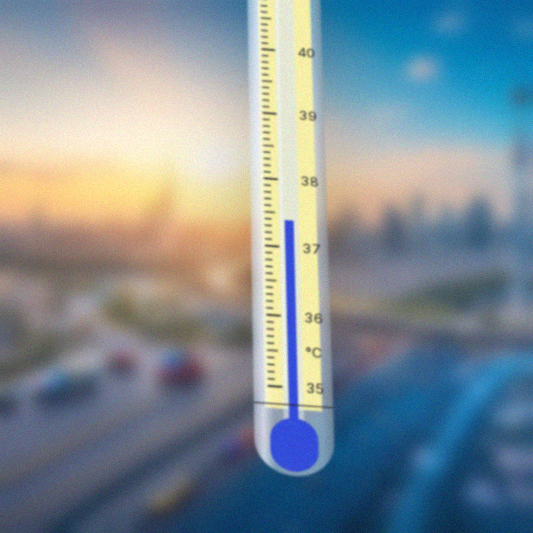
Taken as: °C 37.4
